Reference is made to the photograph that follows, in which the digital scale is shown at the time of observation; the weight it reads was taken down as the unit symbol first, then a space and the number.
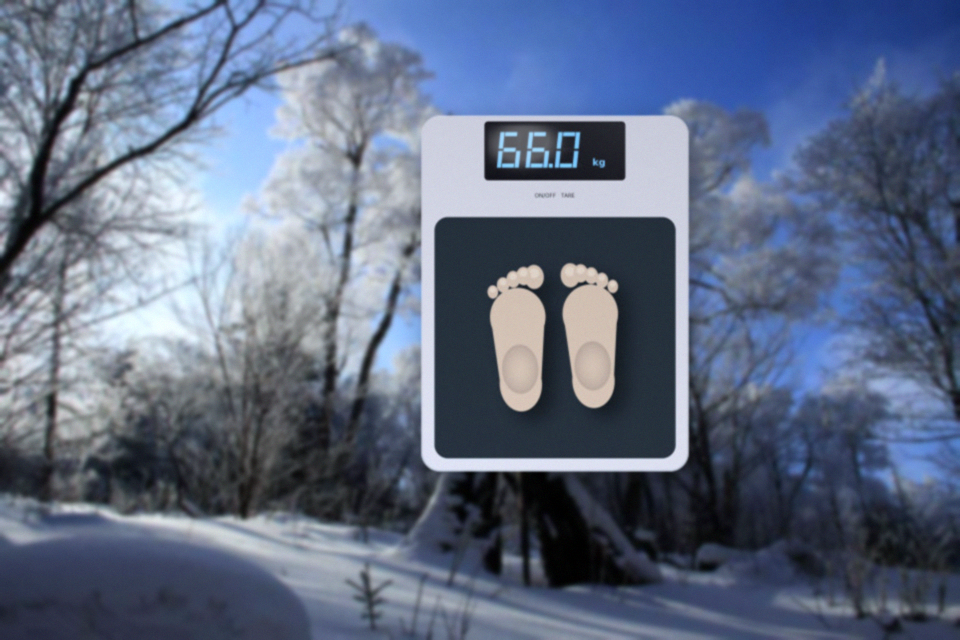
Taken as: kg 66.0
